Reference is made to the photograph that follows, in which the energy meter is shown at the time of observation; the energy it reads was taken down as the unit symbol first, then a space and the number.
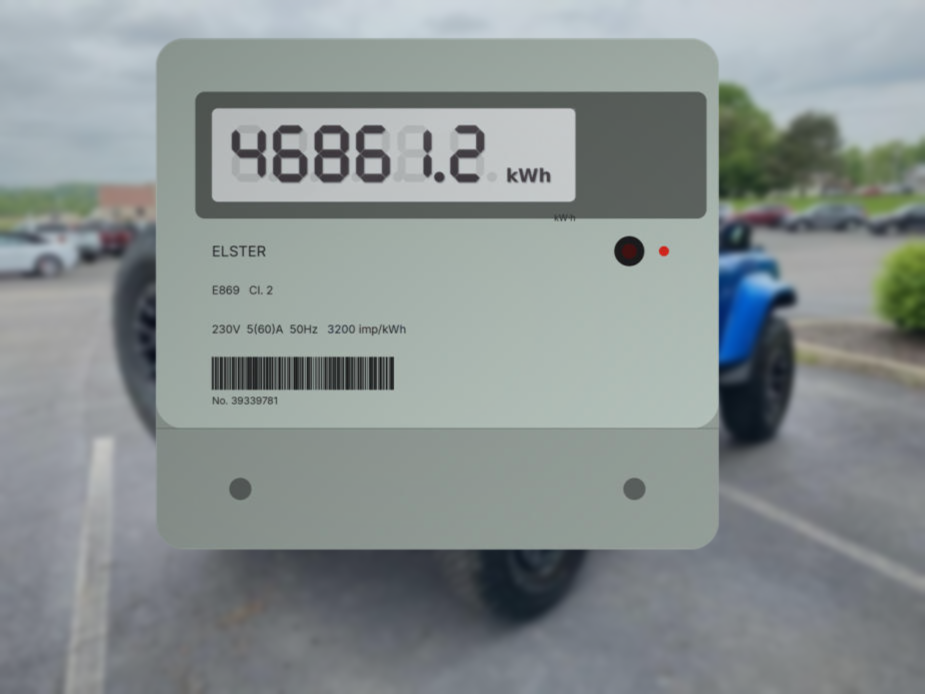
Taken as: kWh 46861.2
